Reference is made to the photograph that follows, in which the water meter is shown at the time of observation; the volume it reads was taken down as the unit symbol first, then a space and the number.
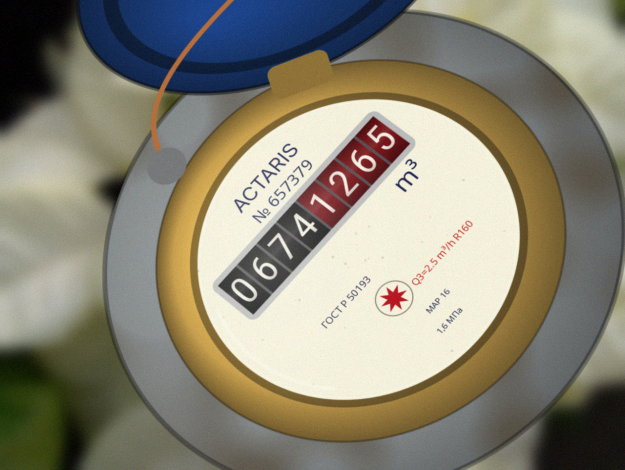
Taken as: m³ 674.1265
